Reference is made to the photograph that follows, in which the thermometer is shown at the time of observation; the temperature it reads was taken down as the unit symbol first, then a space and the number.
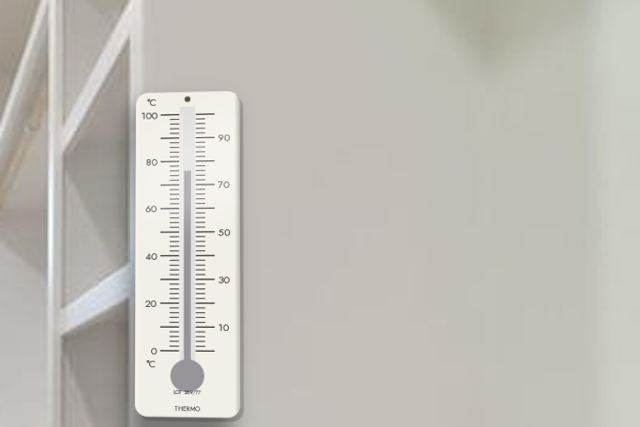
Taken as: °C 76
